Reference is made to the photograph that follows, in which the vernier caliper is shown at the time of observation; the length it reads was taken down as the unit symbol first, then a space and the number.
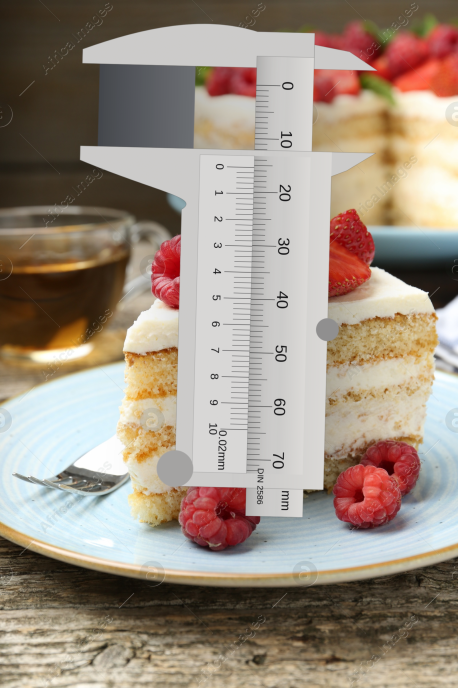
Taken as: mm 15.4
